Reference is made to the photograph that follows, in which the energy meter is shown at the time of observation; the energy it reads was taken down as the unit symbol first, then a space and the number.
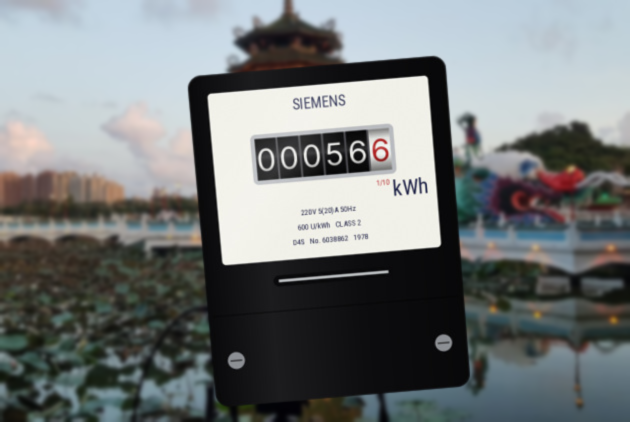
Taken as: kWh 56.6
